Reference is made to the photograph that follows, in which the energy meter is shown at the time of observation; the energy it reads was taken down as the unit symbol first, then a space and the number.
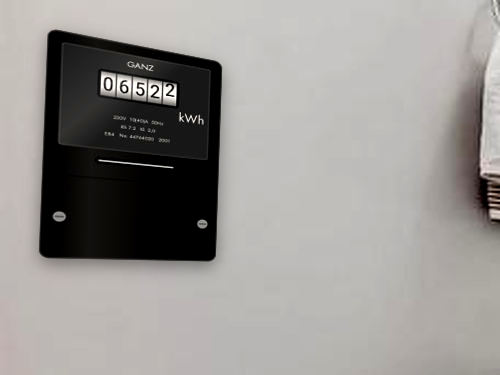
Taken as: kWh 6522
